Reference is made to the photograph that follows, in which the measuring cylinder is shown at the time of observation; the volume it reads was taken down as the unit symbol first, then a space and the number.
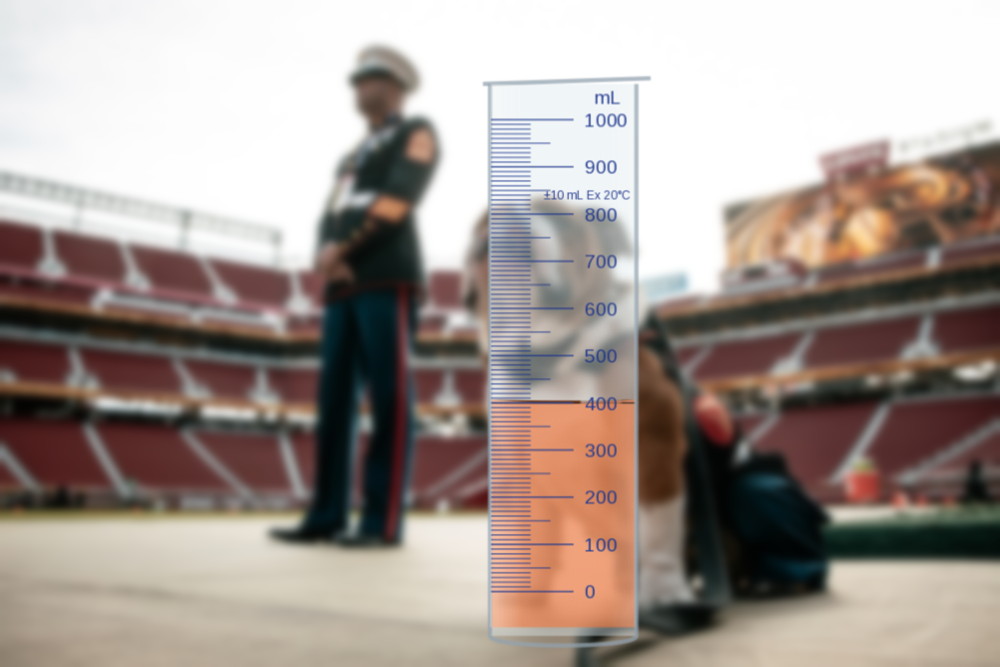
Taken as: mL 400
